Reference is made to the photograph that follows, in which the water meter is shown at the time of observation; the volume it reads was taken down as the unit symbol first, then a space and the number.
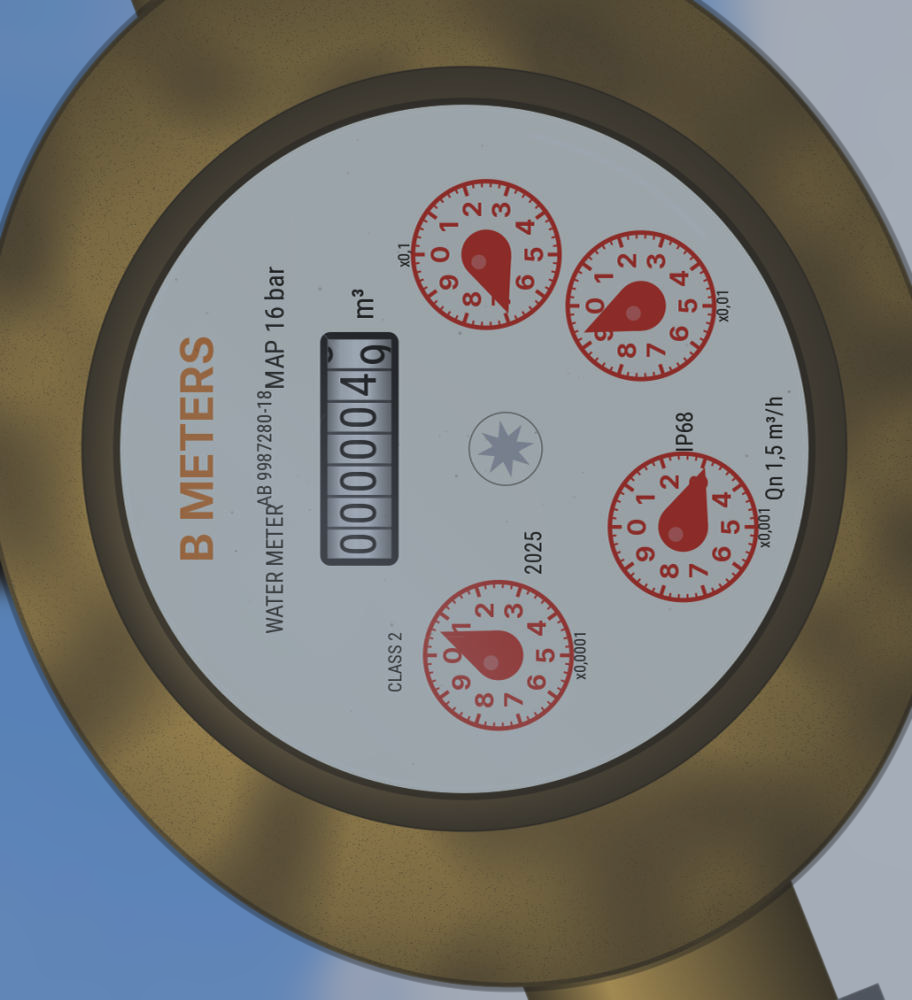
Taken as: m³ 48.6930
